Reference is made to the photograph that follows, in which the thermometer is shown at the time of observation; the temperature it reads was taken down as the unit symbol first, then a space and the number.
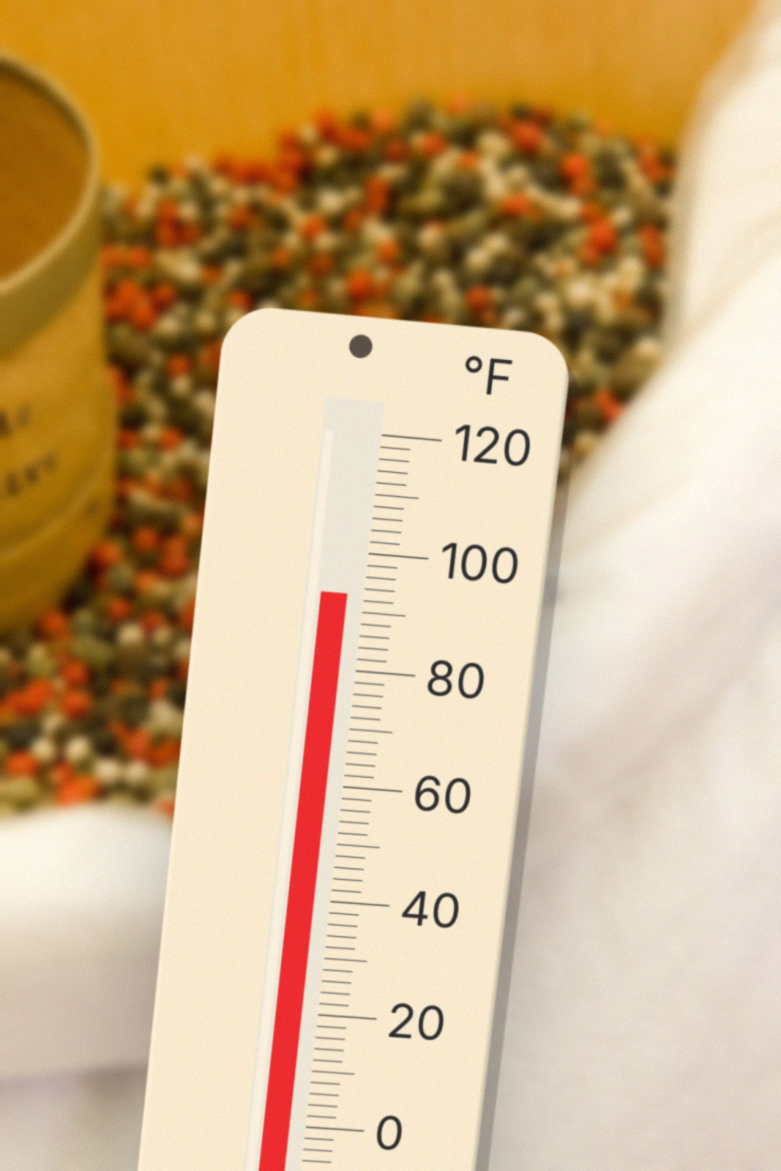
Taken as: °F 93
